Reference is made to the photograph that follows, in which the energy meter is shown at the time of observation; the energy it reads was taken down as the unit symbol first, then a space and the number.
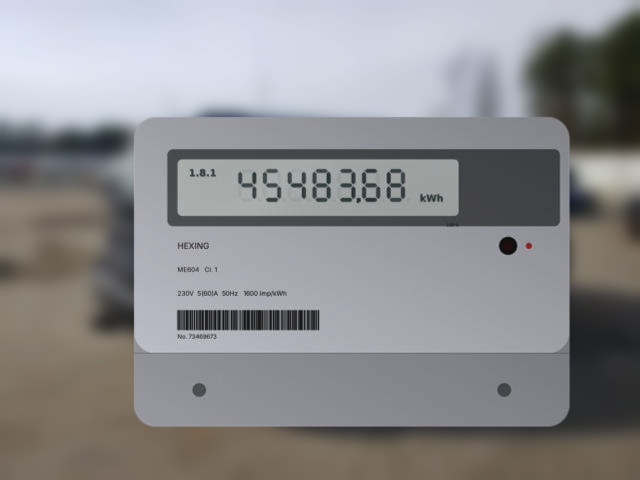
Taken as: kWh 45483.68
